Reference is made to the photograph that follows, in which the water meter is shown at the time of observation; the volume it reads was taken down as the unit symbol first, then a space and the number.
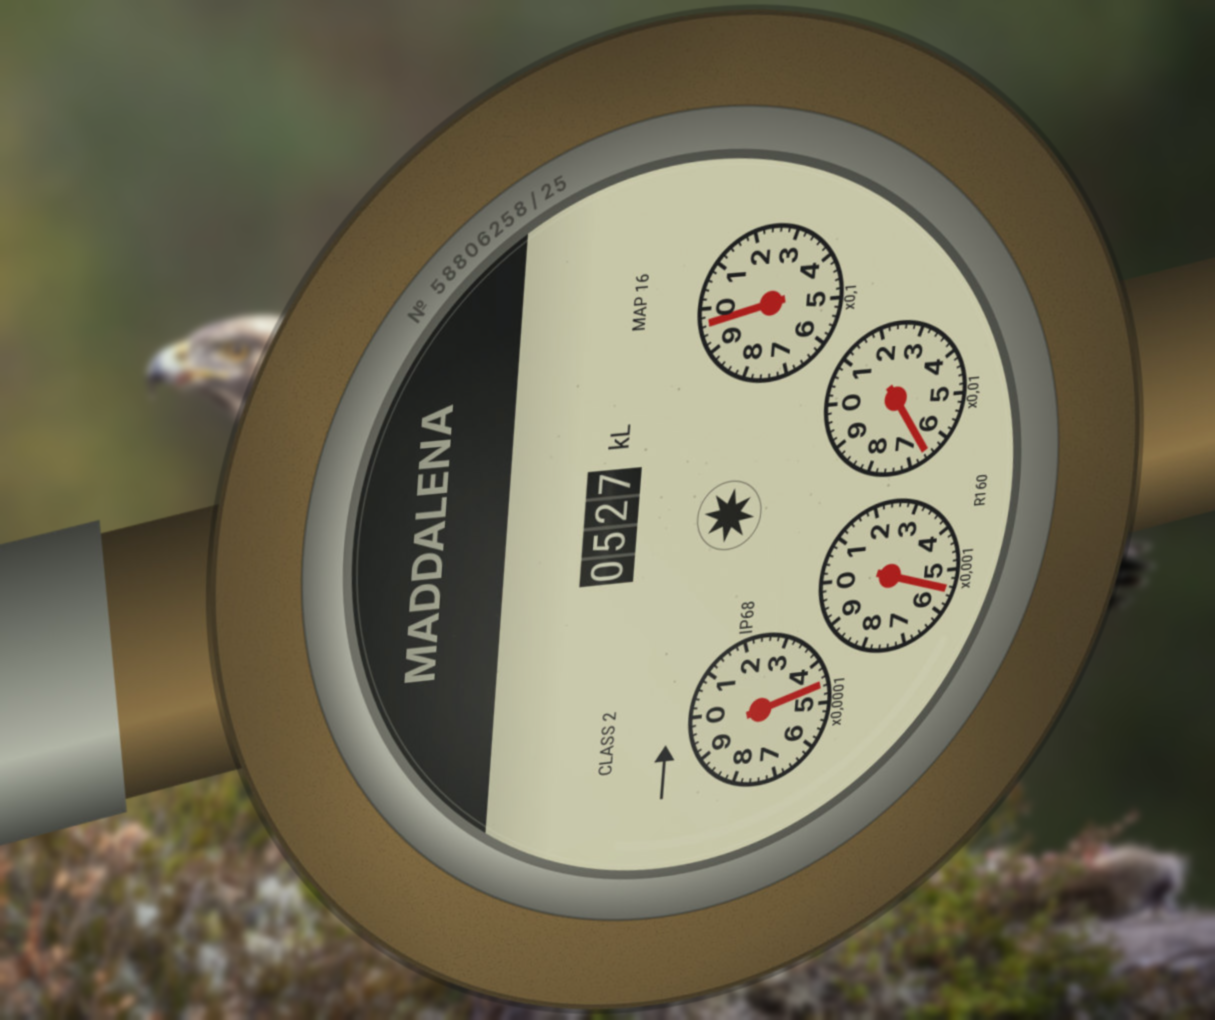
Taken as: kL 526.9654
